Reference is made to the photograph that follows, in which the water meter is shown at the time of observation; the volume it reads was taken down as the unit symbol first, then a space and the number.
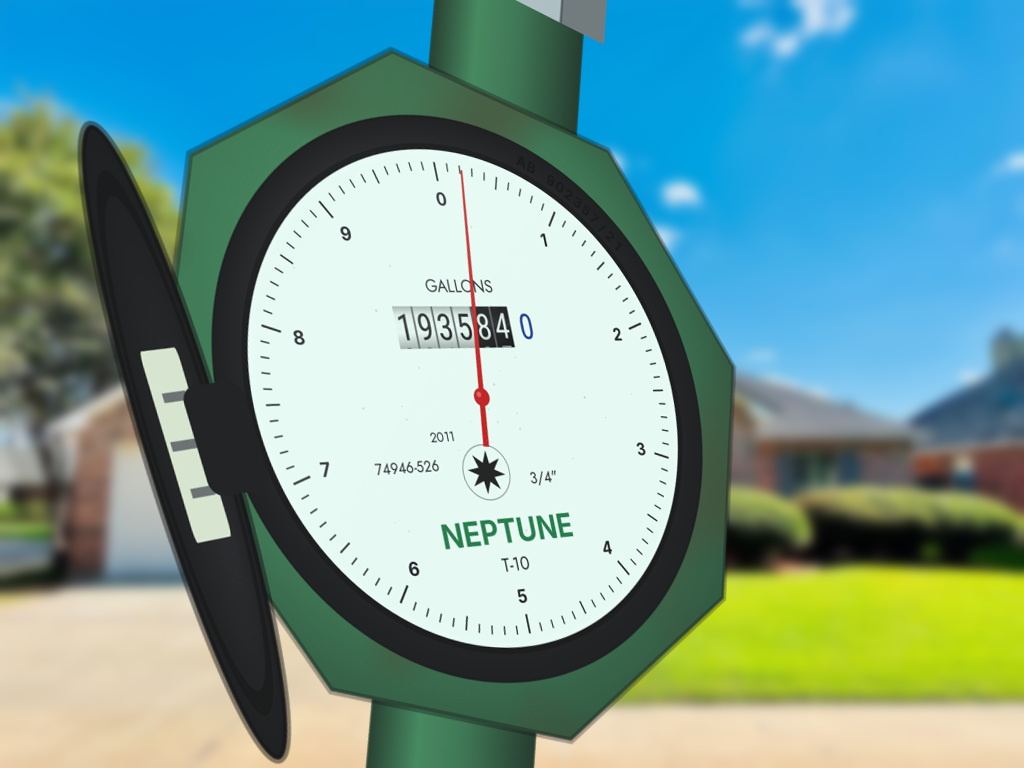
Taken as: gal 1935840.2
